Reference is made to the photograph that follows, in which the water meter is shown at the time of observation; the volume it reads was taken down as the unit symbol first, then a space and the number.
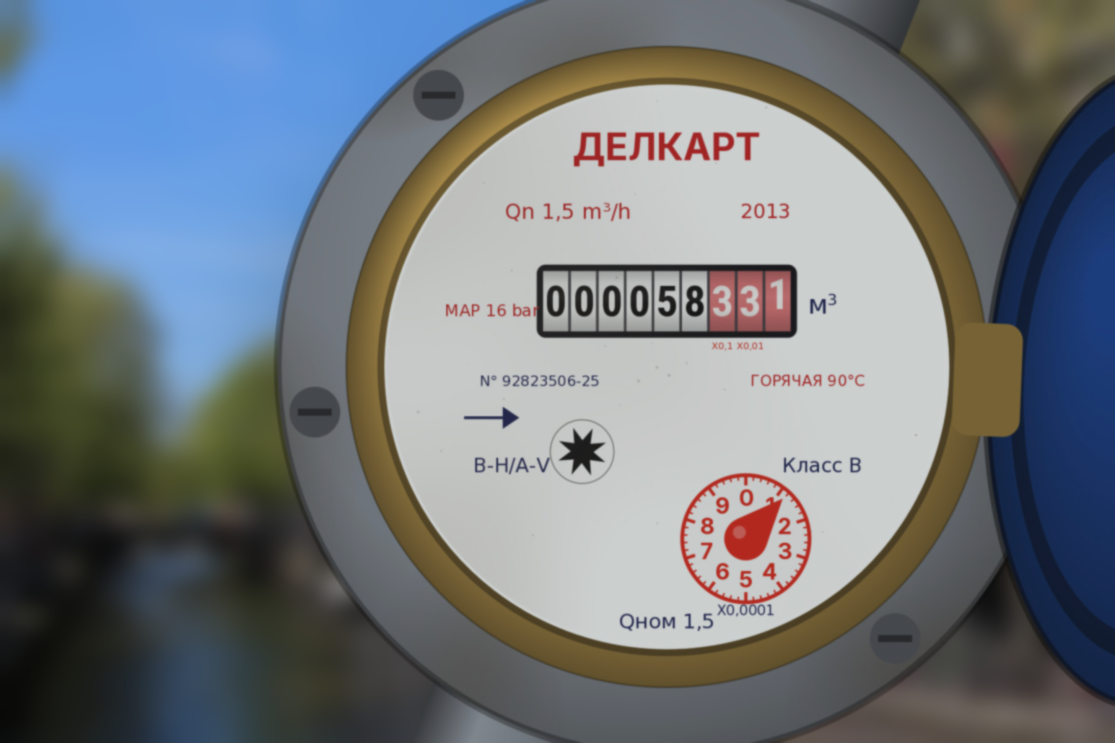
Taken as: m³ 58.3311
